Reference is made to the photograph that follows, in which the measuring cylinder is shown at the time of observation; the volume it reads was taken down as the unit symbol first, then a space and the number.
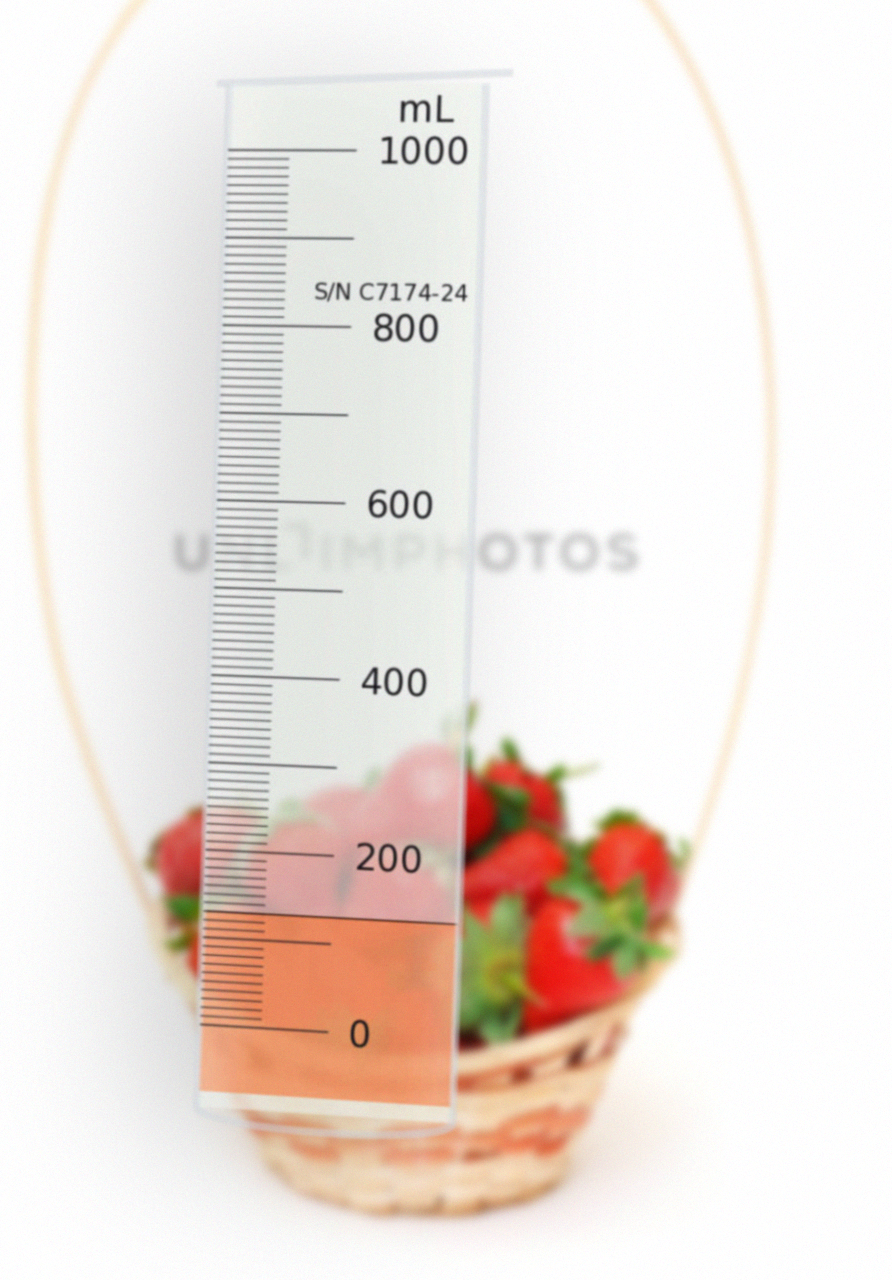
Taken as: mL 130
